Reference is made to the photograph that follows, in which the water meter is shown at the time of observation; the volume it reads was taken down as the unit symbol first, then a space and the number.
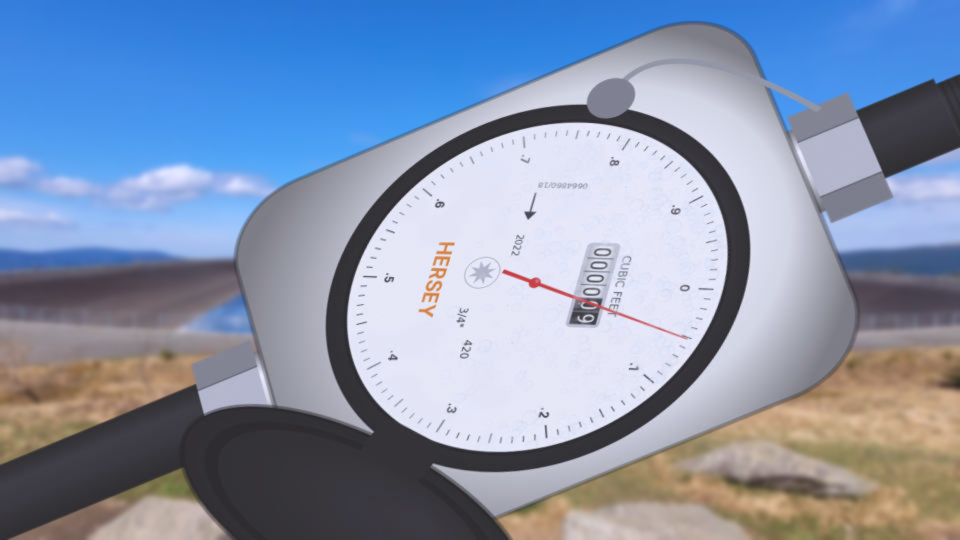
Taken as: ft³ 9.05
